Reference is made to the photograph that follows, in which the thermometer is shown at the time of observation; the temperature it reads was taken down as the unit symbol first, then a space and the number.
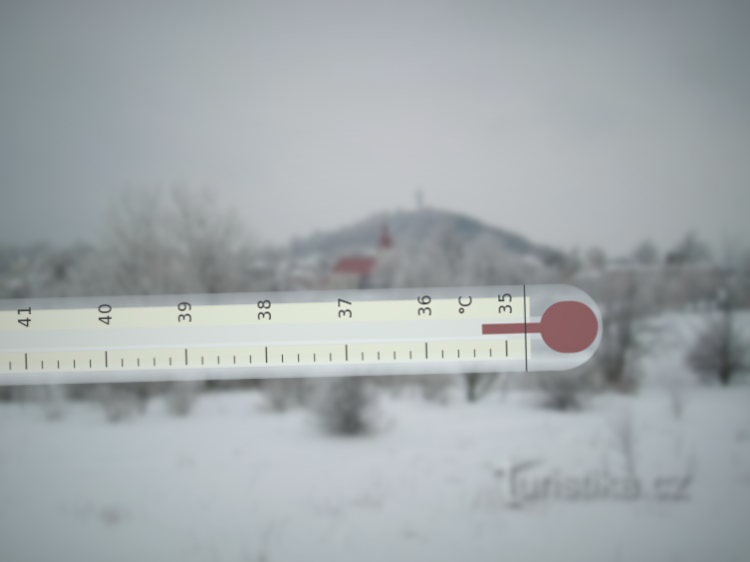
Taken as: °C 35.3
